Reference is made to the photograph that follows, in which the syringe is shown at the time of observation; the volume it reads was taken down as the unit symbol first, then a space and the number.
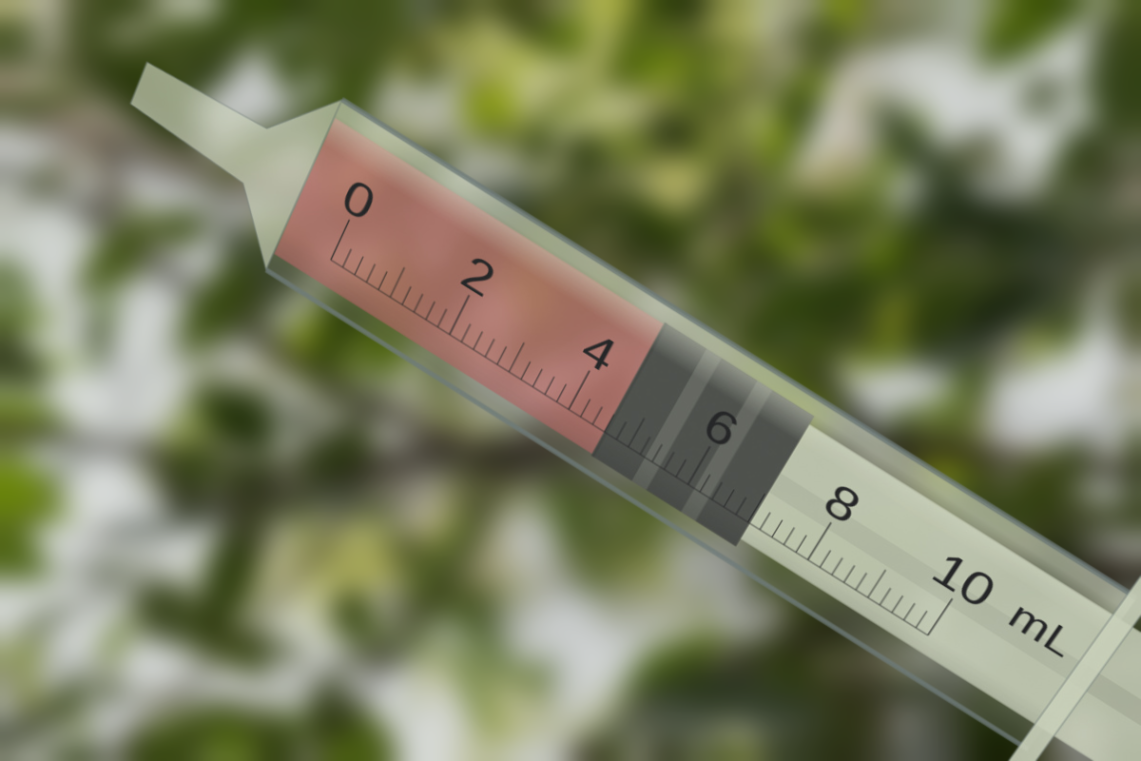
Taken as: mL 4.6
